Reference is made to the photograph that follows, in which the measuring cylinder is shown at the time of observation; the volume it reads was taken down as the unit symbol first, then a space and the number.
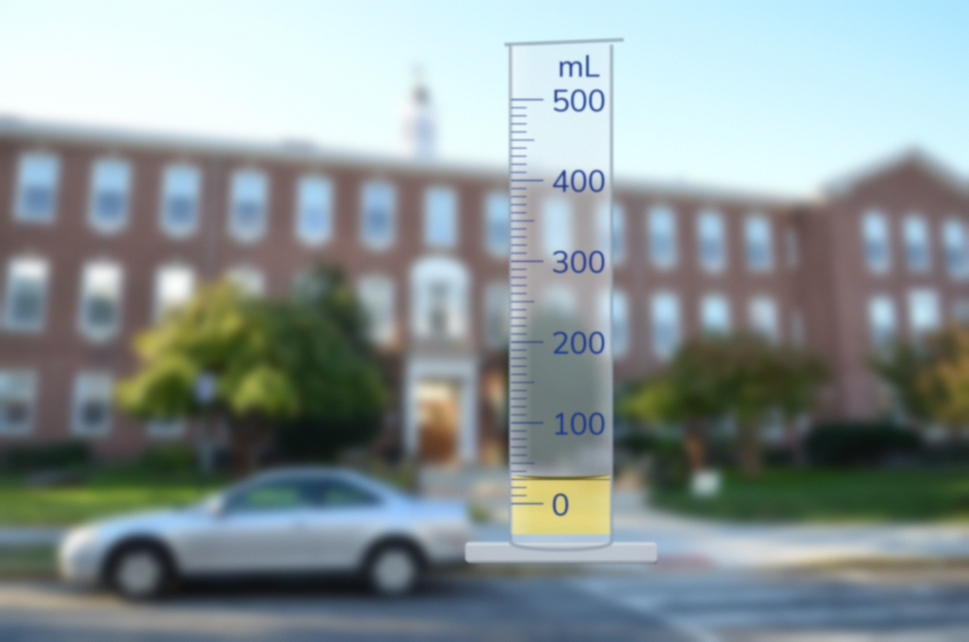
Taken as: mL 30
